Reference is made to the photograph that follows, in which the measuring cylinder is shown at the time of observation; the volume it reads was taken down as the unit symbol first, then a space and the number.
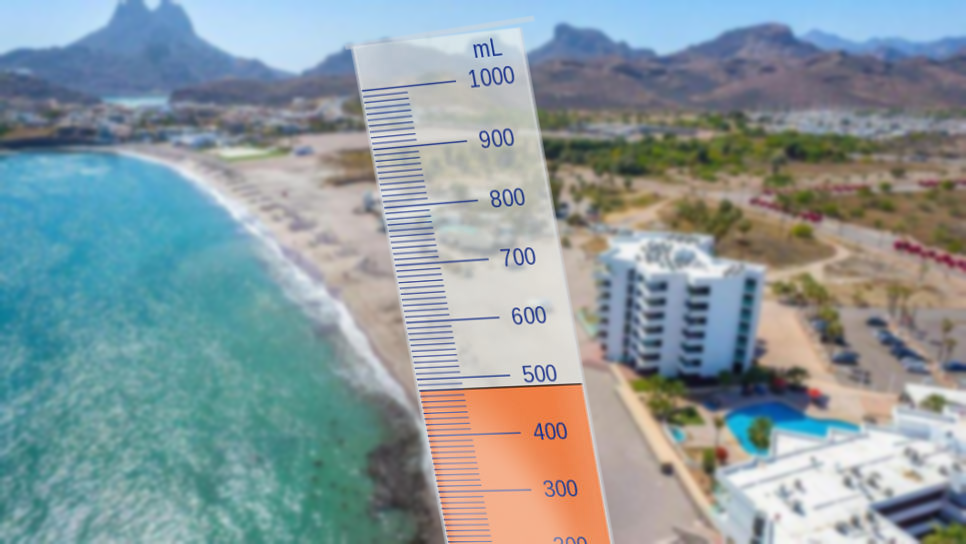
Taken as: mL 480
